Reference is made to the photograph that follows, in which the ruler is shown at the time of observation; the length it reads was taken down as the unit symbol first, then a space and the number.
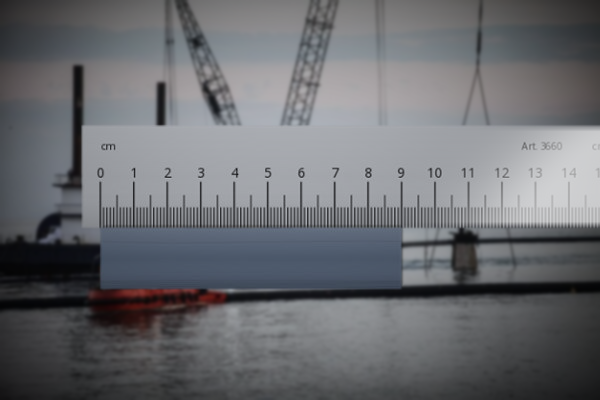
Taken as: cm 9
